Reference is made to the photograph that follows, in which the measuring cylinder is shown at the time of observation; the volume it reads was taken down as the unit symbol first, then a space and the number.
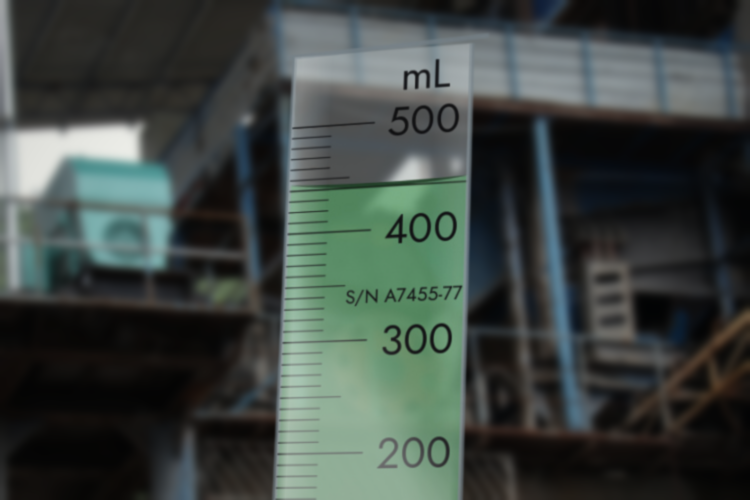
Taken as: mL 440
